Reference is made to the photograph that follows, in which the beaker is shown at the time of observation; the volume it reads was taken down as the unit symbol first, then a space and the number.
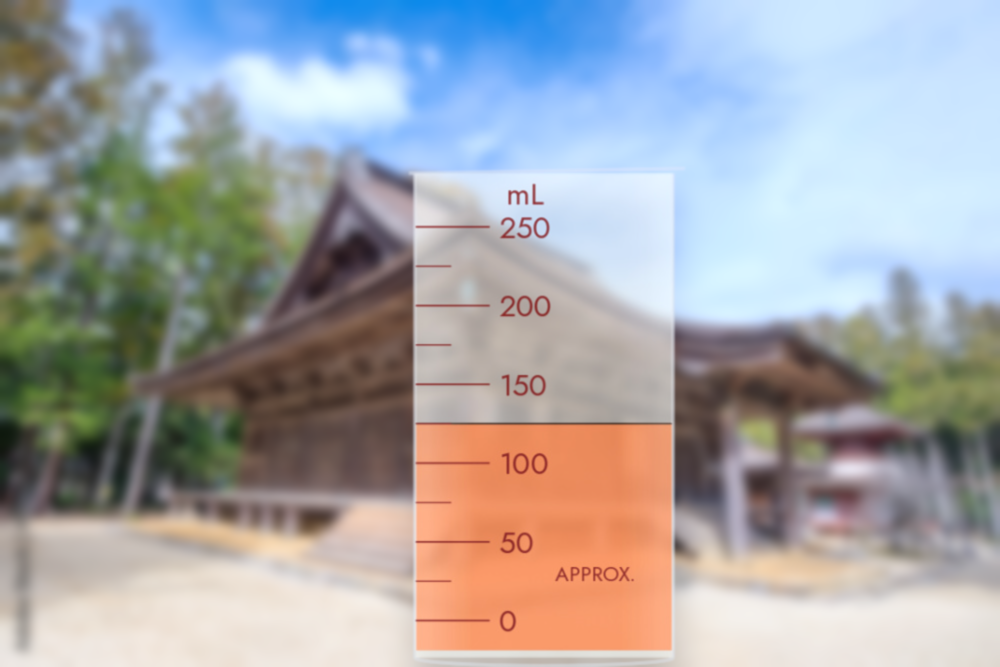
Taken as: mL 125
